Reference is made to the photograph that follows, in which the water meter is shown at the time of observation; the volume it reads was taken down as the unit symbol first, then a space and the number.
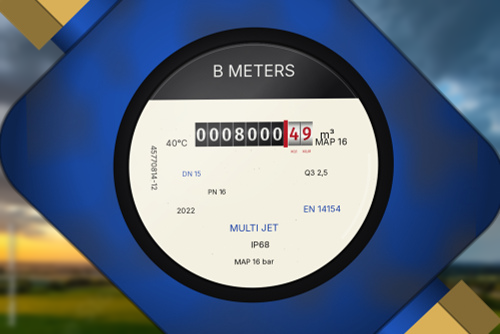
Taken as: m³ 8000.49
